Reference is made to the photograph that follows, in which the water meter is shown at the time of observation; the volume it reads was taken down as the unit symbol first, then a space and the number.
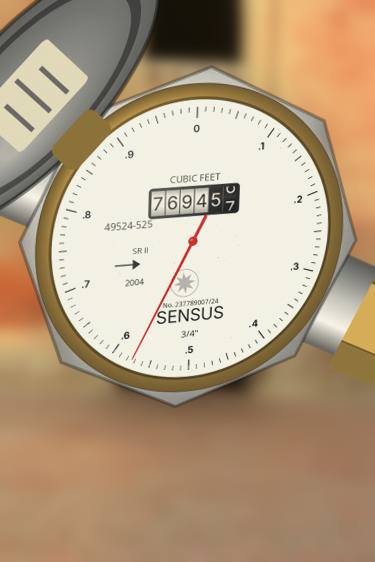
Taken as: ft³ 769456.57
